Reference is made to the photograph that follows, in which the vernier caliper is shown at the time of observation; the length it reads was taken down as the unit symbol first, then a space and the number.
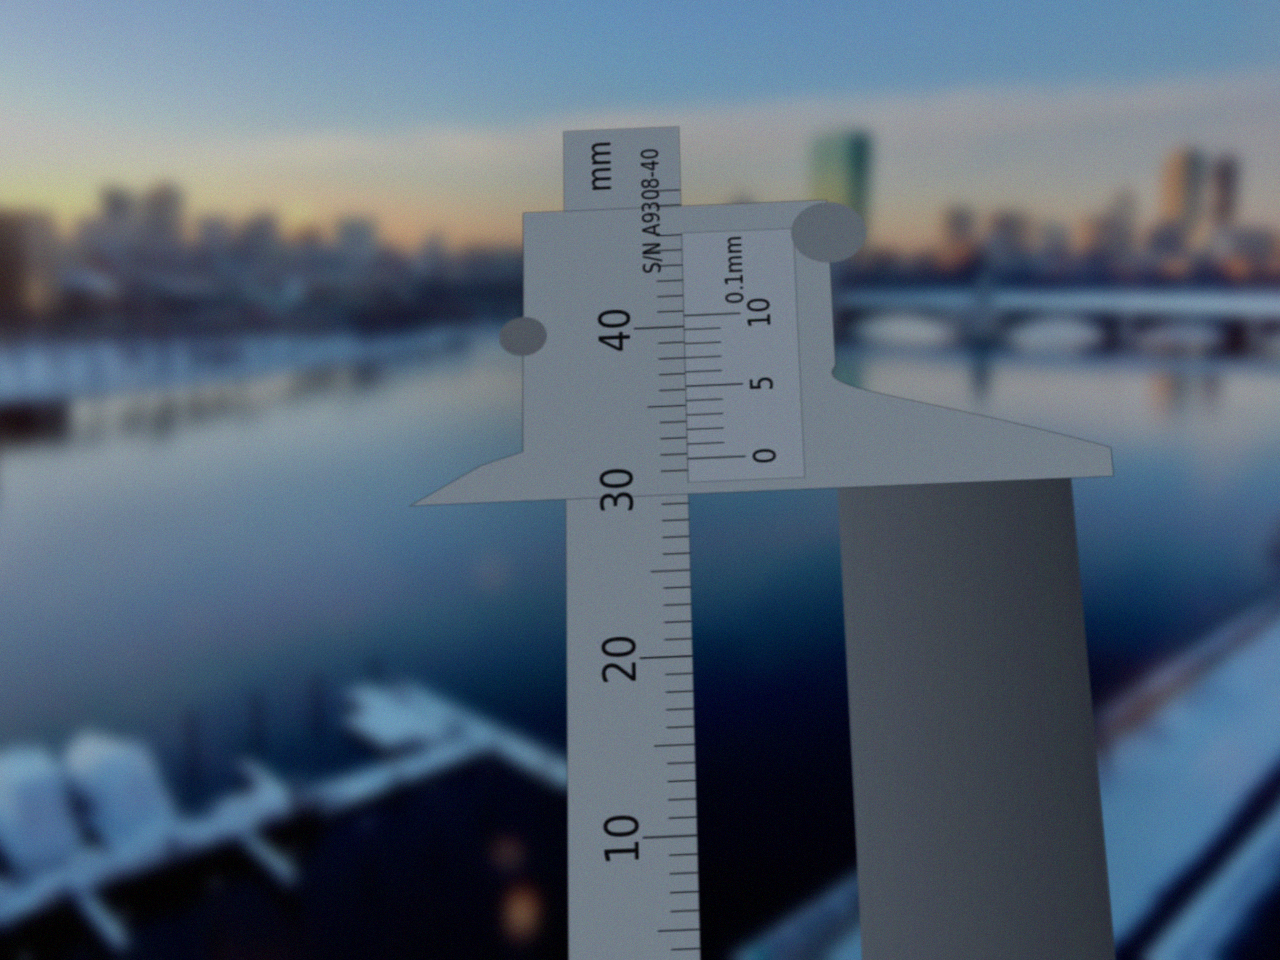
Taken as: mm 31.7
